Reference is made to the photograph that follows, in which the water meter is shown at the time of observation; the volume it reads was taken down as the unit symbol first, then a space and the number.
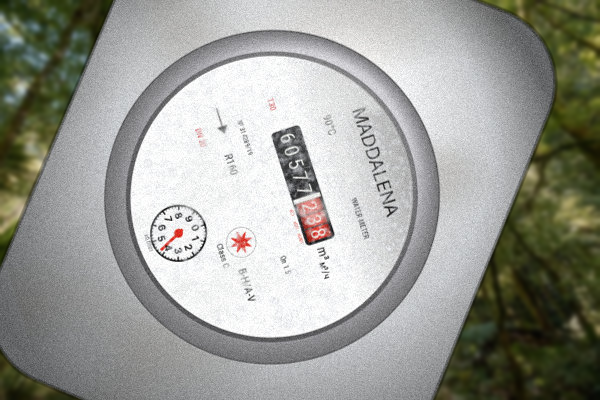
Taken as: m³ 60577.2384
